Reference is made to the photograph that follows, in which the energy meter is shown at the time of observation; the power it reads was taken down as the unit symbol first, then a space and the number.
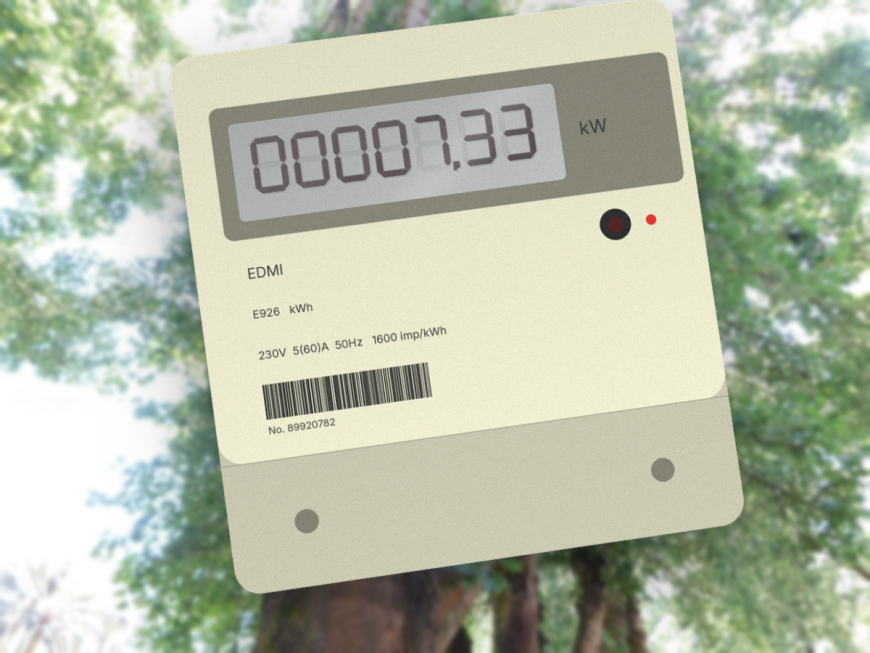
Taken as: kW 7.33
